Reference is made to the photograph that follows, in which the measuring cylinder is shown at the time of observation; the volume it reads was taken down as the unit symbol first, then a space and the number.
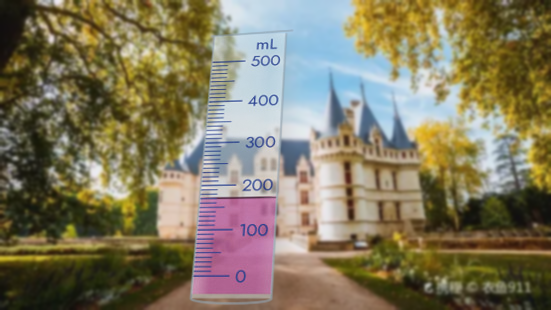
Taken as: mL 170
